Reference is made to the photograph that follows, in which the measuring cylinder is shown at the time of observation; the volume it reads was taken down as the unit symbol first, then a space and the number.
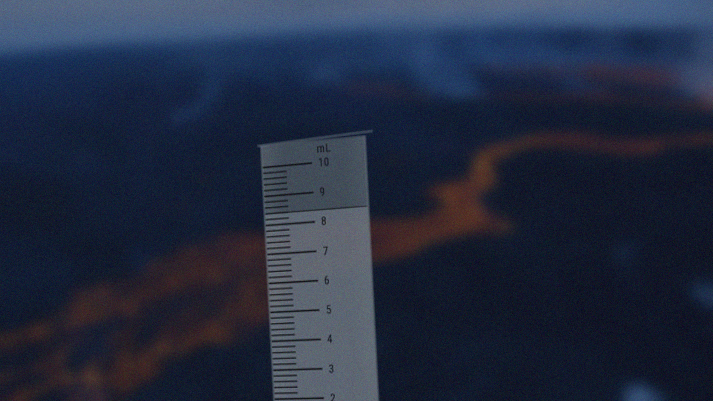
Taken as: mL 8.4
